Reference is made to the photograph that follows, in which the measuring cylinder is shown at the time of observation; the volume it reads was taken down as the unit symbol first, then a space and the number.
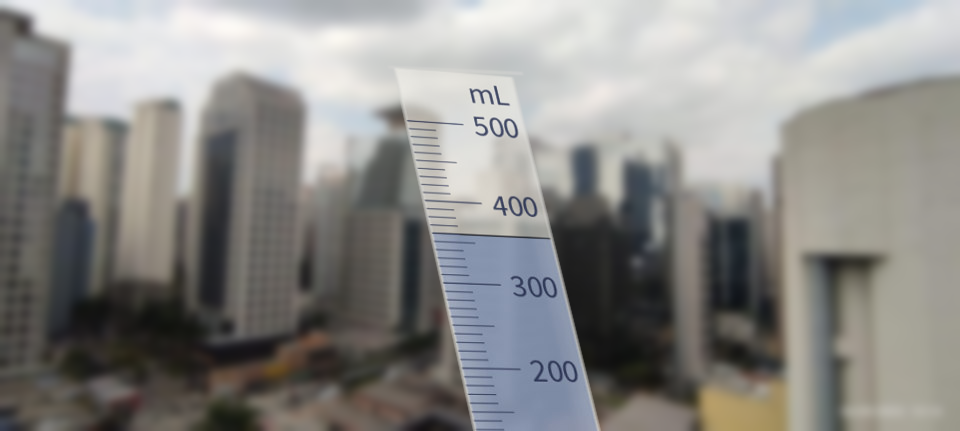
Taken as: mL 360
